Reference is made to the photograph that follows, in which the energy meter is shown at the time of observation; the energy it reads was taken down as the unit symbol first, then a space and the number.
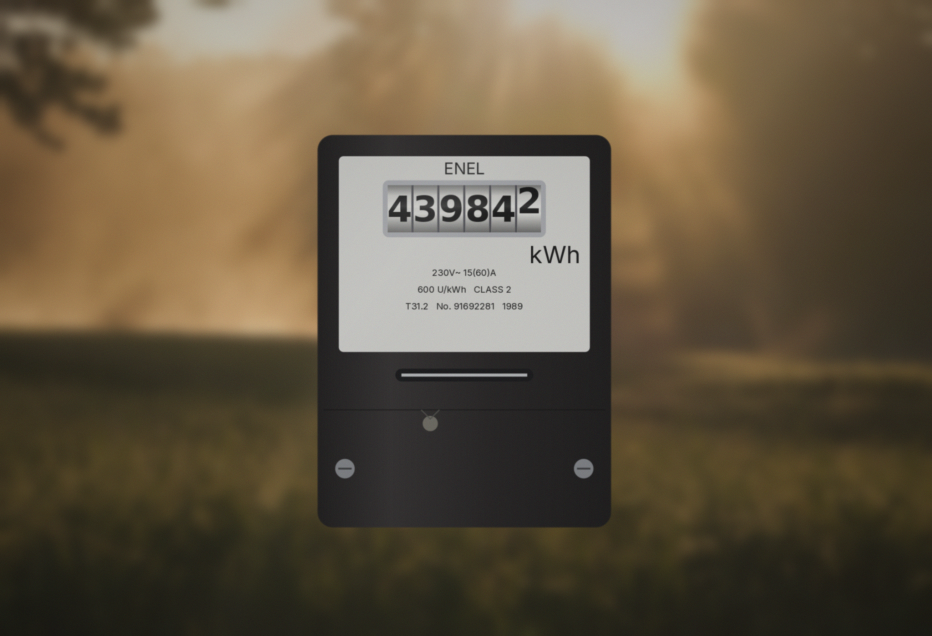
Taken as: kWh 439842
